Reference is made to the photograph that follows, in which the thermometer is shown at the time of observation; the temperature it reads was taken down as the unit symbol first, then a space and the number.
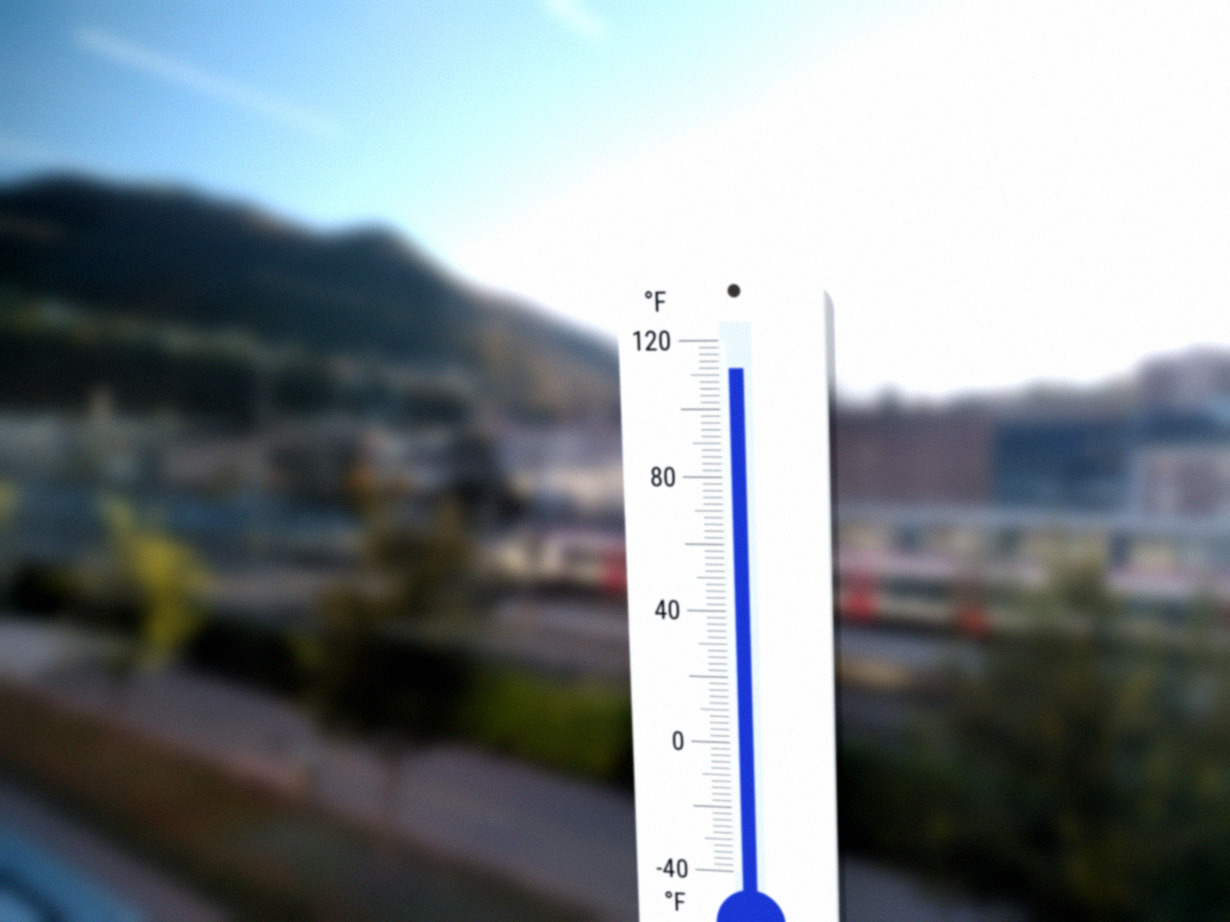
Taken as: °F 112
